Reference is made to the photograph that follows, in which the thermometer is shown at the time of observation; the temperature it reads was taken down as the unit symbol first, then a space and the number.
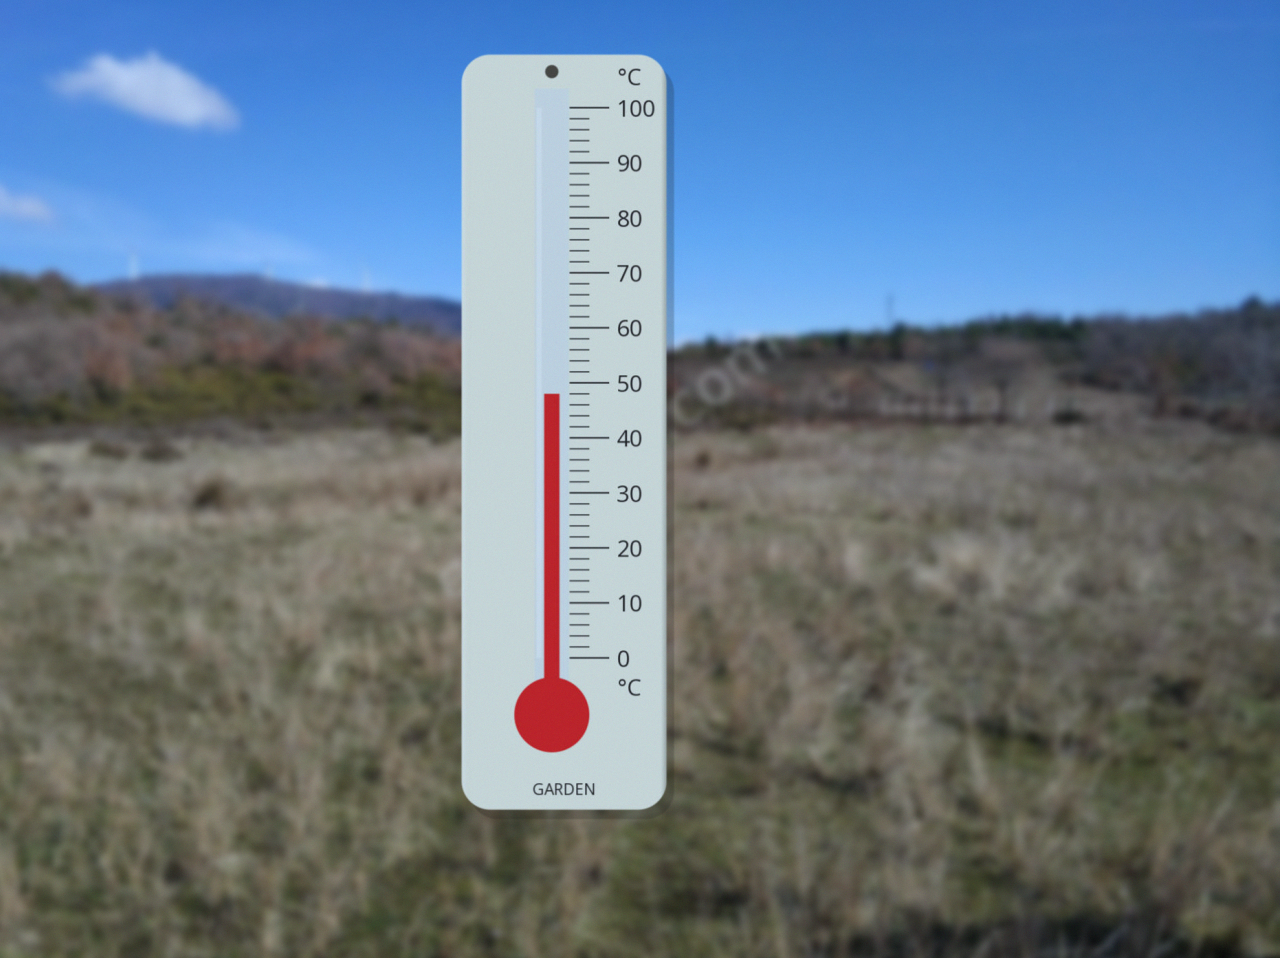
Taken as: °C 48
